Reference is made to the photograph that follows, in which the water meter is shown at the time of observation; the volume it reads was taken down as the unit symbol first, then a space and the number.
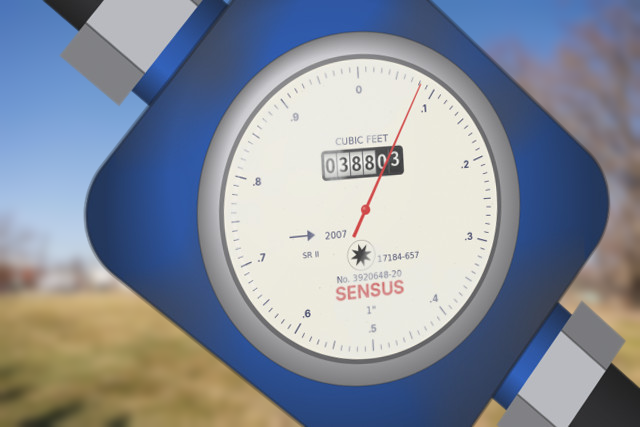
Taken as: ft³ 38803.08
